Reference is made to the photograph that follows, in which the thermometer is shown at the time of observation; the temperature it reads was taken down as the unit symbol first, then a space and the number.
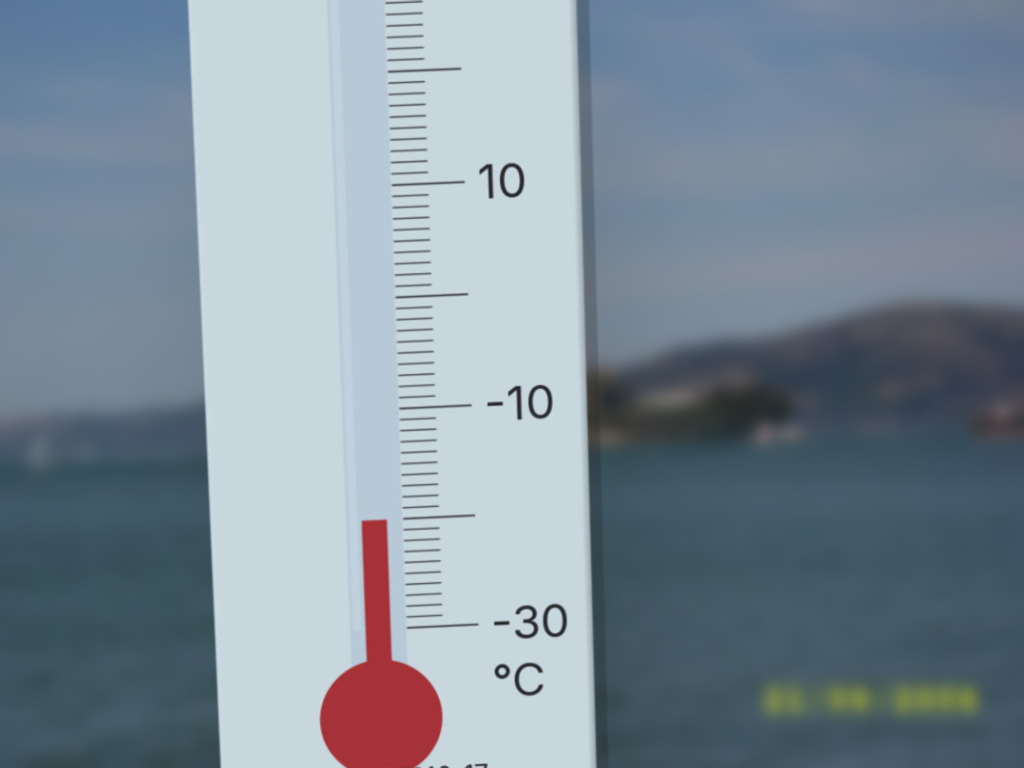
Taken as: °C -20
